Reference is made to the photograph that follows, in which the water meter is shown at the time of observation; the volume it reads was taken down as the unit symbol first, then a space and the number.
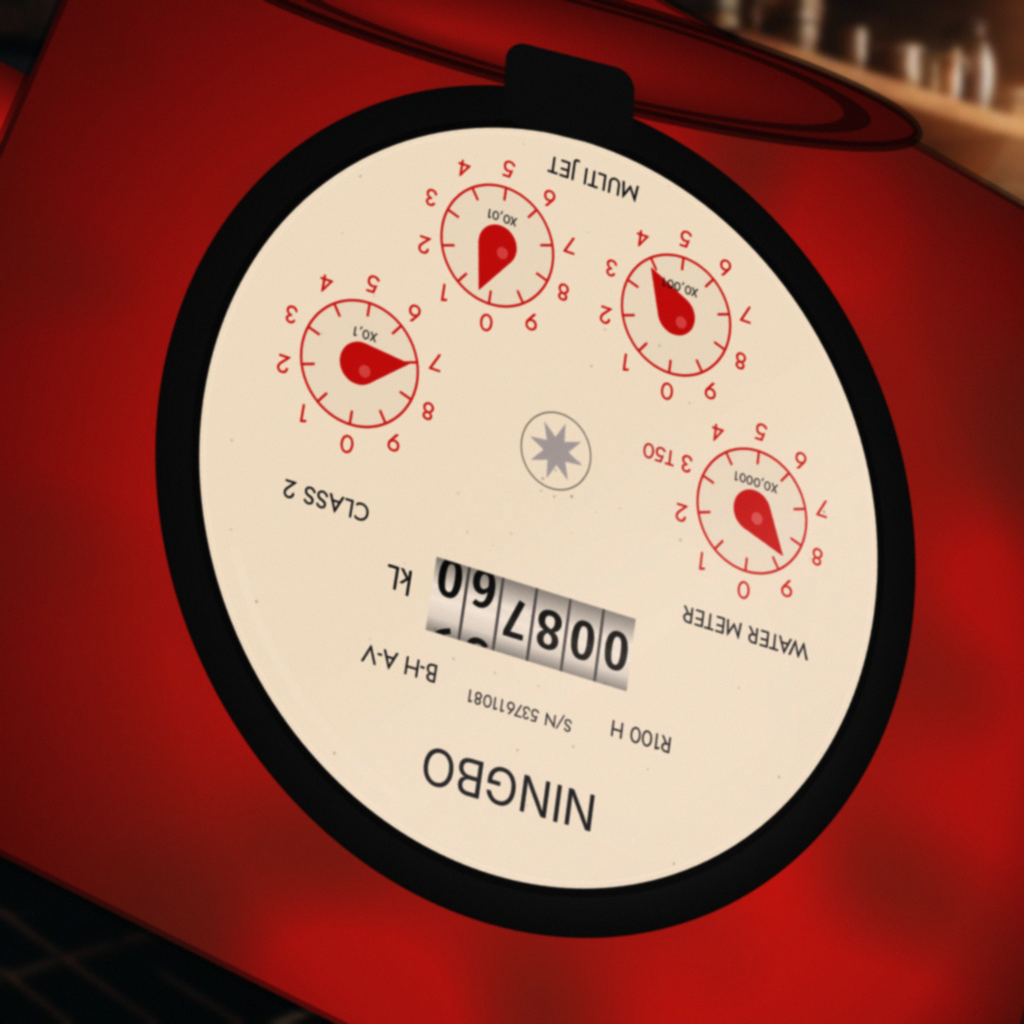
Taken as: kL 8759.7038
